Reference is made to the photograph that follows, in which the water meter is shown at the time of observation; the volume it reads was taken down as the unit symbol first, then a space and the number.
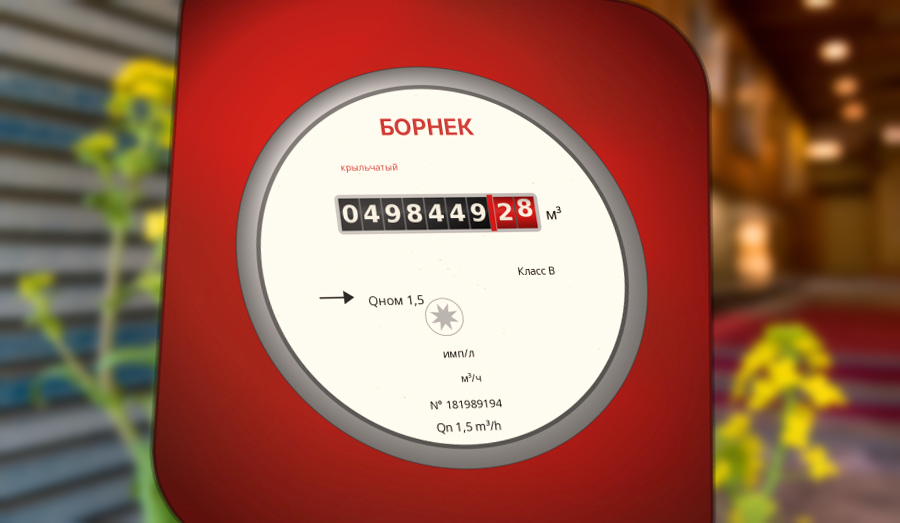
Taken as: m³ 498449.28
